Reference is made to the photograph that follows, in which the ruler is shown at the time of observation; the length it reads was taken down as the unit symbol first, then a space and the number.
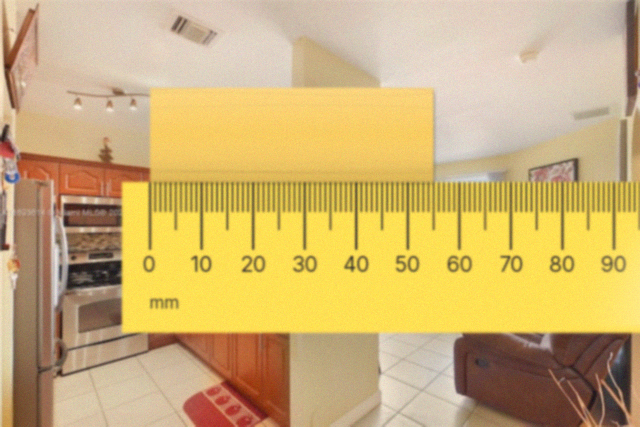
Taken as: mm 55
